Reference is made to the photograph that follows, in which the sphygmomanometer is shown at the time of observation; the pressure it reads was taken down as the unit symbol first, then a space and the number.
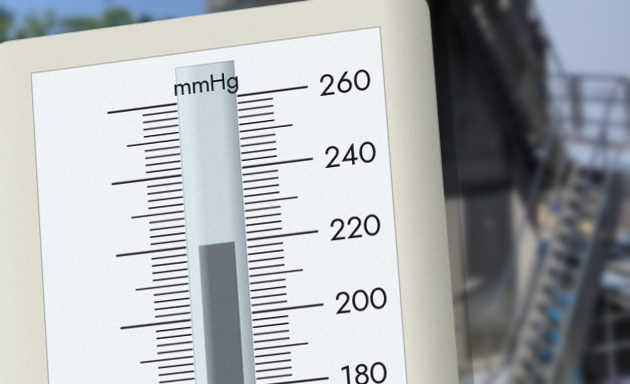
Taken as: mmHg 220
